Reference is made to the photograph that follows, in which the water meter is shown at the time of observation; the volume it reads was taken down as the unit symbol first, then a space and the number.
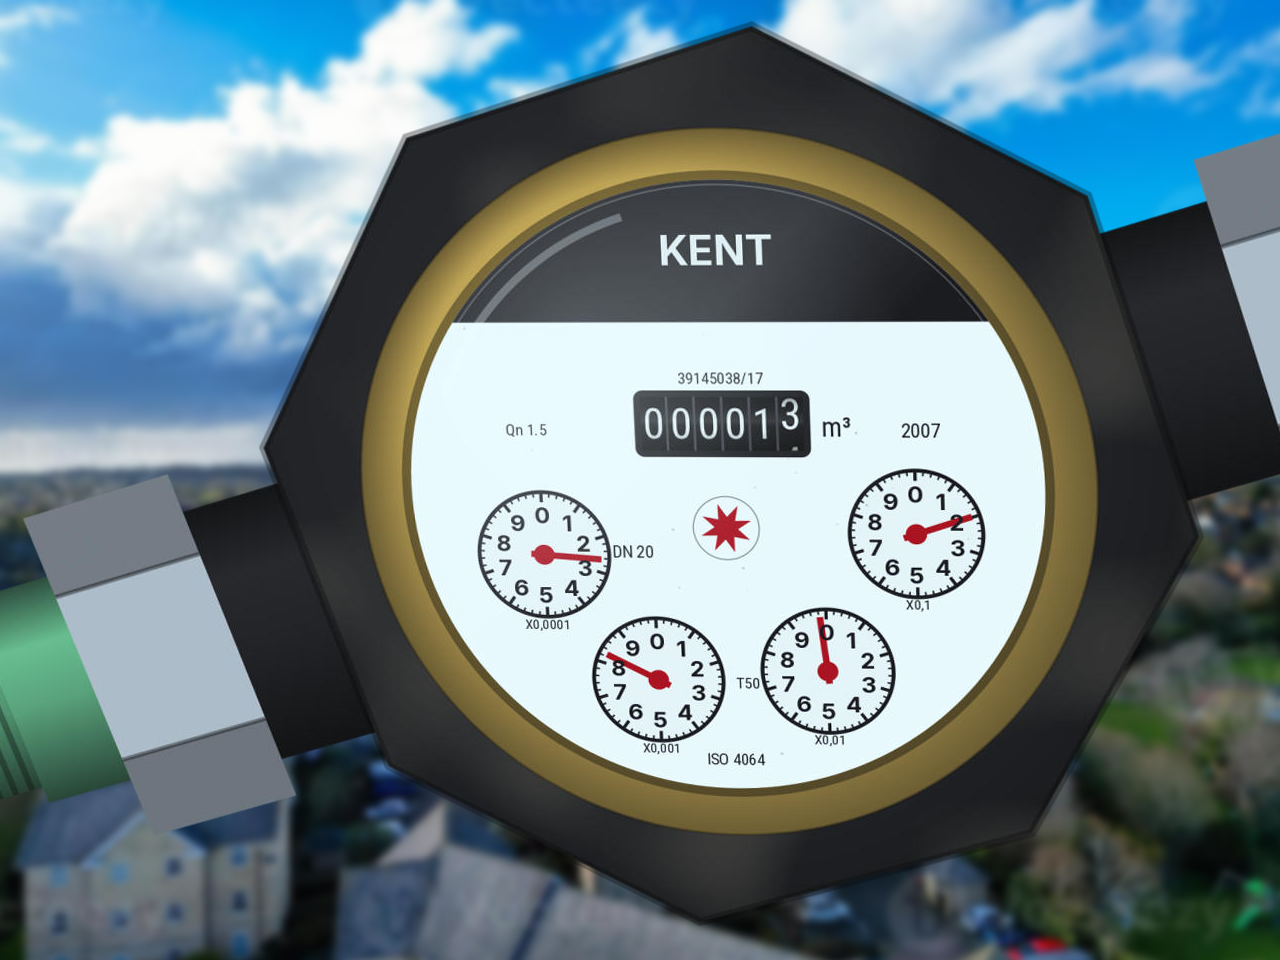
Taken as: m³ 13.1982
